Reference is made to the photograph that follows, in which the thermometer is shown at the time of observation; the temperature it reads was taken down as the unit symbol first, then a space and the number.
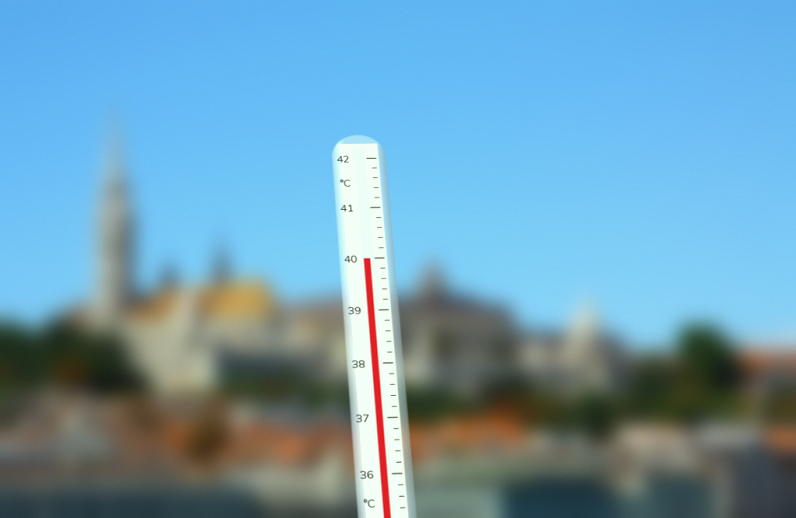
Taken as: °C 40
